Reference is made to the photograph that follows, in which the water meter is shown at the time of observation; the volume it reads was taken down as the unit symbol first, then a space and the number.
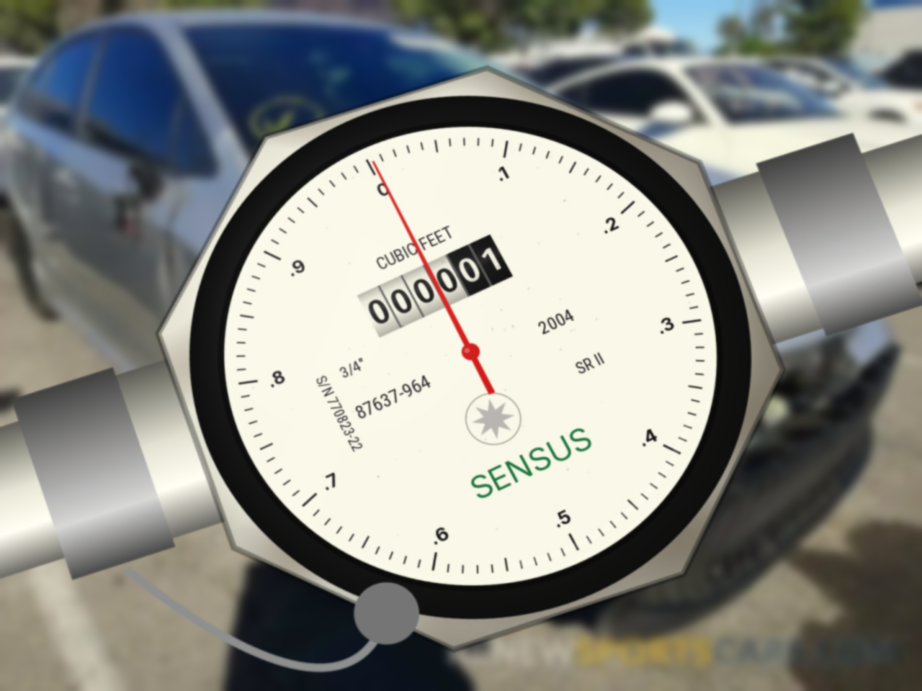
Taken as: ft³ 1.00
